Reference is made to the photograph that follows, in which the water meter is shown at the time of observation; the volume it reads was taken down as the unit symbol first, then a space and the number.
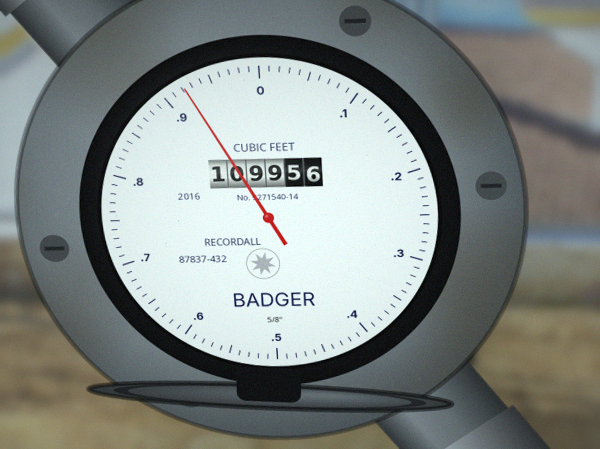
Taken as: ft³ 109955.92
